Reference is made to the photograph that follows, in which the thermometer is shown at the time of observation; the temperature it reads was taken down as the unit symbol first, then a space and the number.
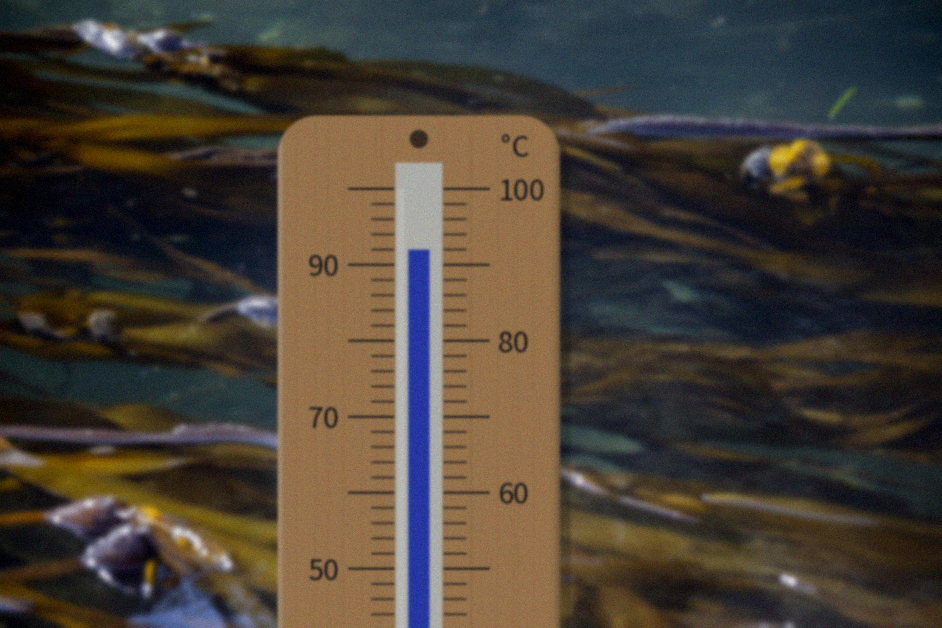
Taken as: °C 92
